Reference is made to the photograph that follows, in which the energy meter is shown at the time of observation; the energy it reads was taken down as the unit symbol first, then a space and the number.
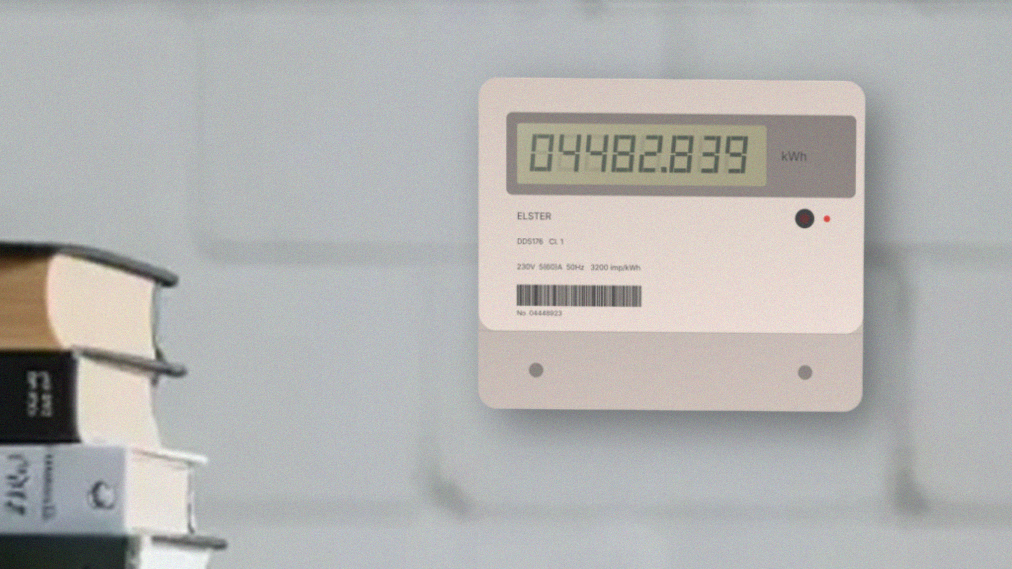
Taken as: kWh 4482.839
